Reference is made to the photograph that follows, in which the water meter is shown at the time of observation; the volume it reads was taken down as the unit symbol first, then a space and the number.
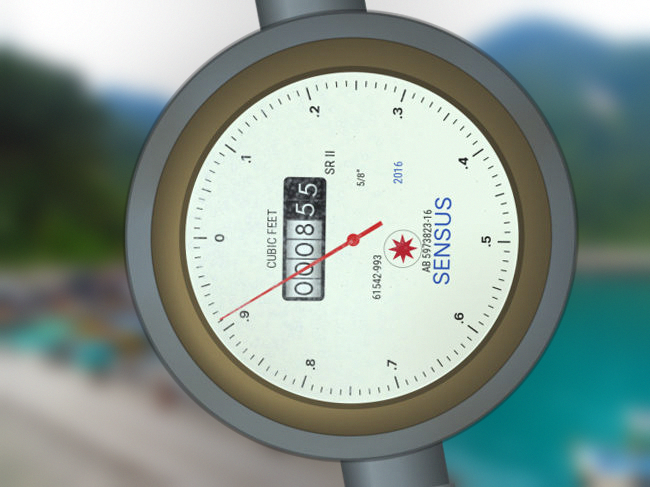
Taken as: ft³ 854.91
